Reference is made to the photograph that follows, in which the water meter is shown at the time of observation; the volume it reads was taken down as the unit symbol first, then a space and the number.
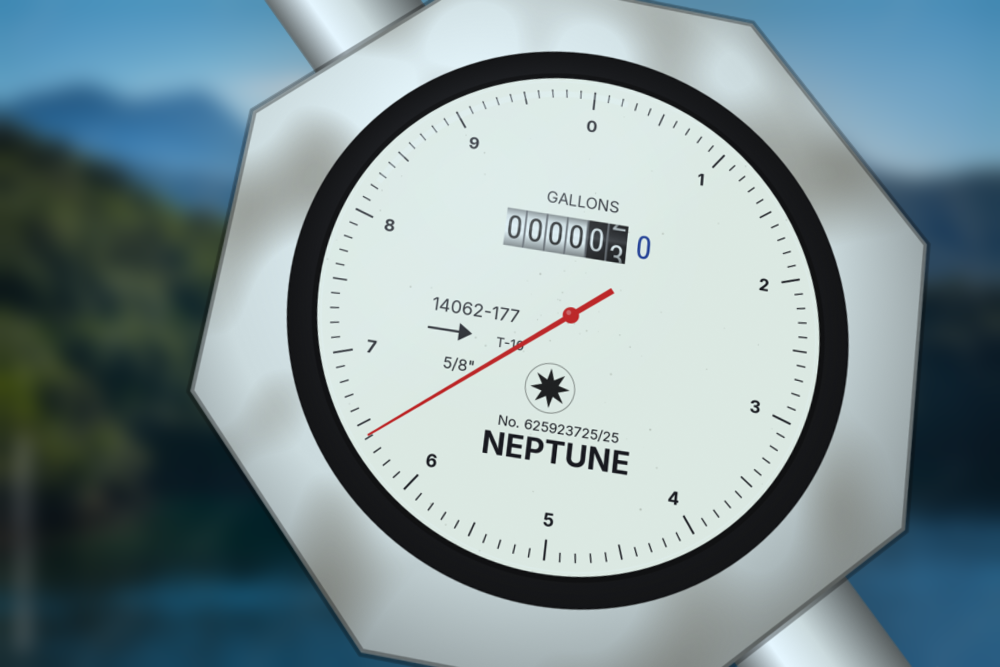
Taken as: gal 26.4
